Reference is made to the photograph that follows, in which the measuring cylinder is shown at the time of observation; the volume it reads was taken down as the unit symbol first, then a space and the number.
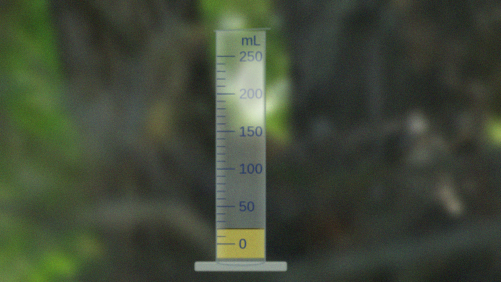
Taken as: mL 20
